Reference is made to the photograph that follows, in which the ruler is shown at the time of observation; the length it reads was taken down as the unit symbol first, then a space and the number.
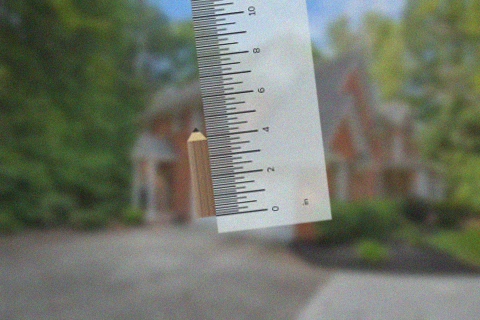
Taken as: in 4.5
